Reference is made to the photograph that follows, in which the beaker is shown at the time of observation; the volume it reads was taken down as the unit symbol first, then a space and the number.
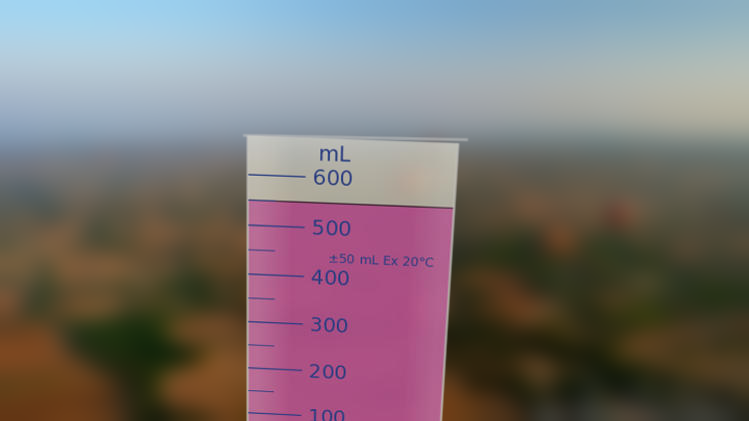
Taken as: mL 550
